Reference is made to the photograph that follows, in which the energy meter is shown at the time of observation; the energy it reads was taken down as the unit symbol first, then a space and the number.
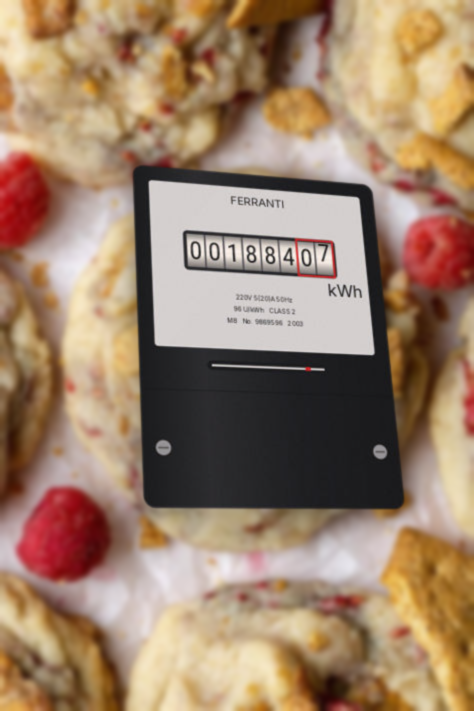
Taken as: kWh 1884.07
